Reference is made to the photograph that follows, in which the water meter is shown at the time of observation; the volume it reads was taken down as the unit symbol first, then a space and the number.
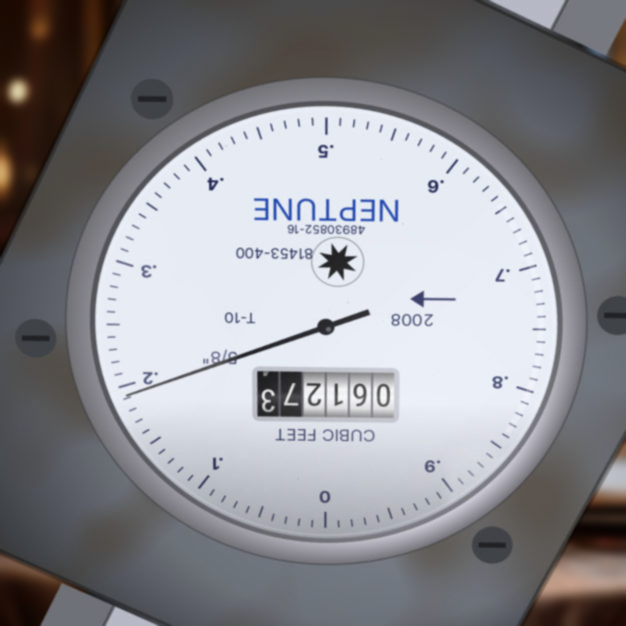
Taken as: ft³ 61273.19
